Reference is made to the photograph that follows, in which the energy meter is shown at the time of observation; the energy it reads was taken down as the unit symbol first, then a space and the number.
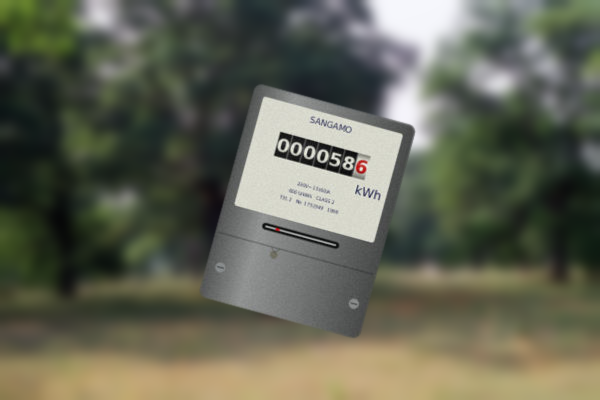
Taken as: kWh 58.6
